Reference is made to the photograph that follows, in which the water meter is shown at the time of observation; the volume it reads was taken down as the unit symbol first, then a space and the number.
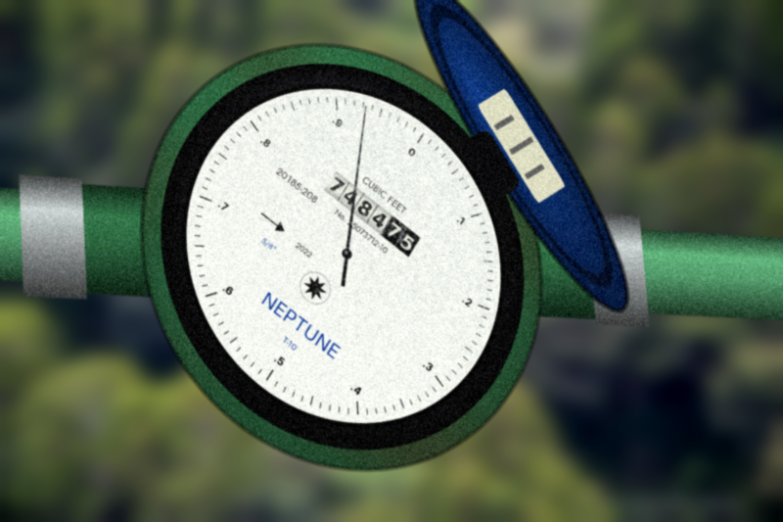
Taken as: ft³ 748474.93
